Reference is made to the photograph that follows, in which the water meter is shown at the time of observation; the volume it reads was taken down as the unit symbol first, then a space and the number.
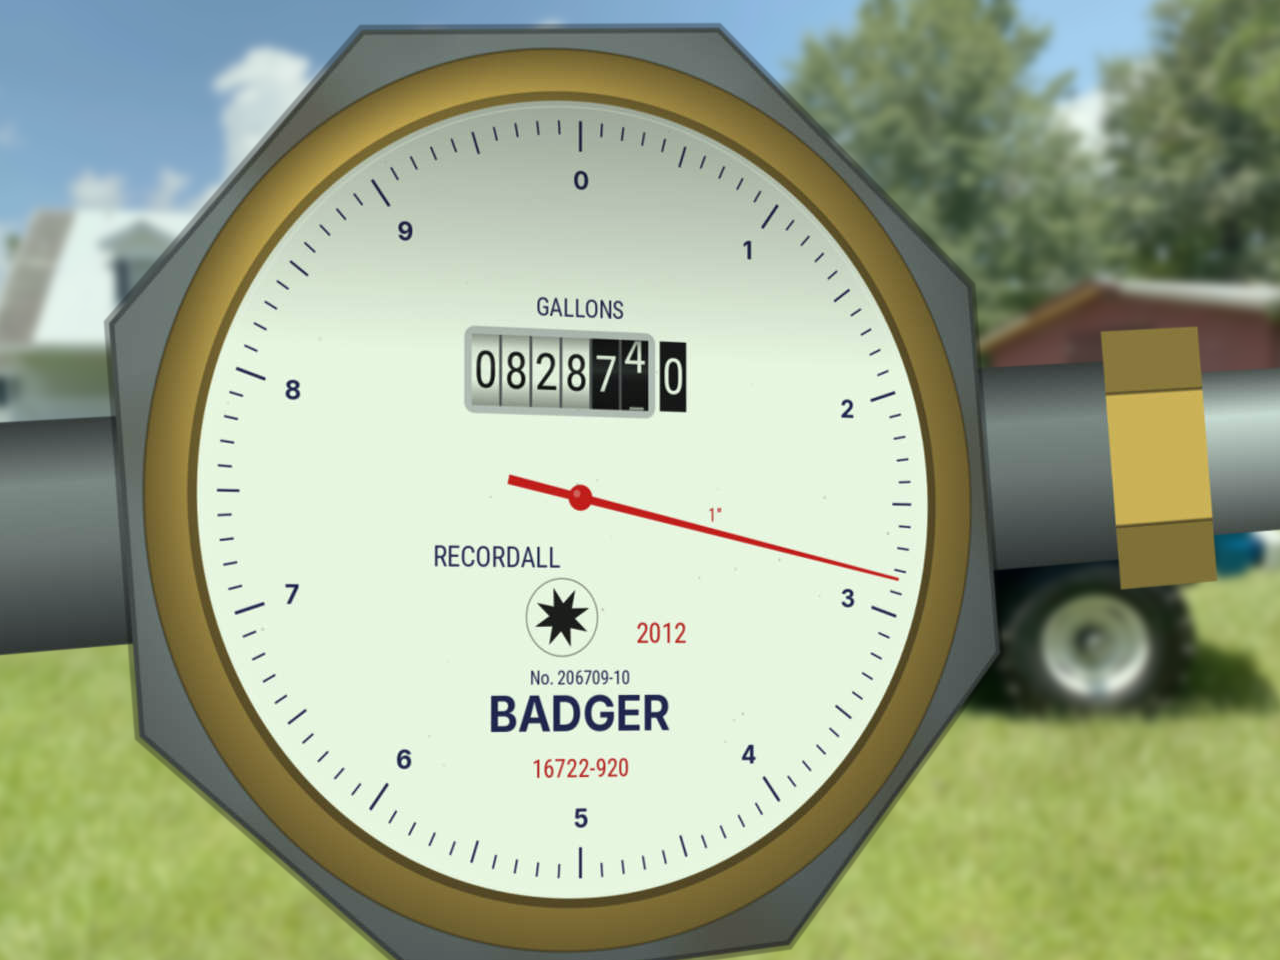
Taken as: gal 828742.8
